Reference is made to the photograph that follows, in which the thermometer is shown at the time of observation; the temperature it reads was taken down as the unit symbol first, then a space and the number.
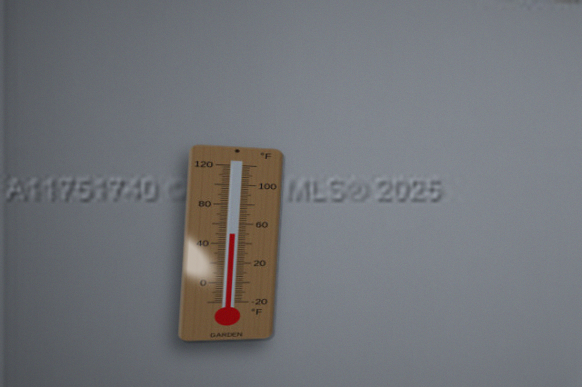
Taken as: °F 50
